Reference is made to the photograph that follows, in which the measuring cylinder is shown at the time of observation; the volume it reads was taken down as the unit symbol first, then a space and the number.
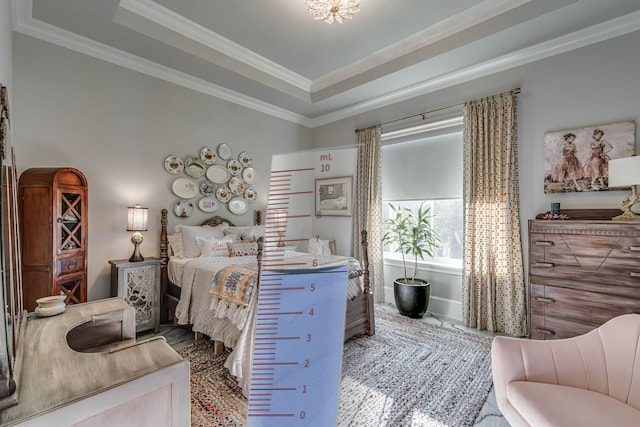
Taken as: mL 5.6
